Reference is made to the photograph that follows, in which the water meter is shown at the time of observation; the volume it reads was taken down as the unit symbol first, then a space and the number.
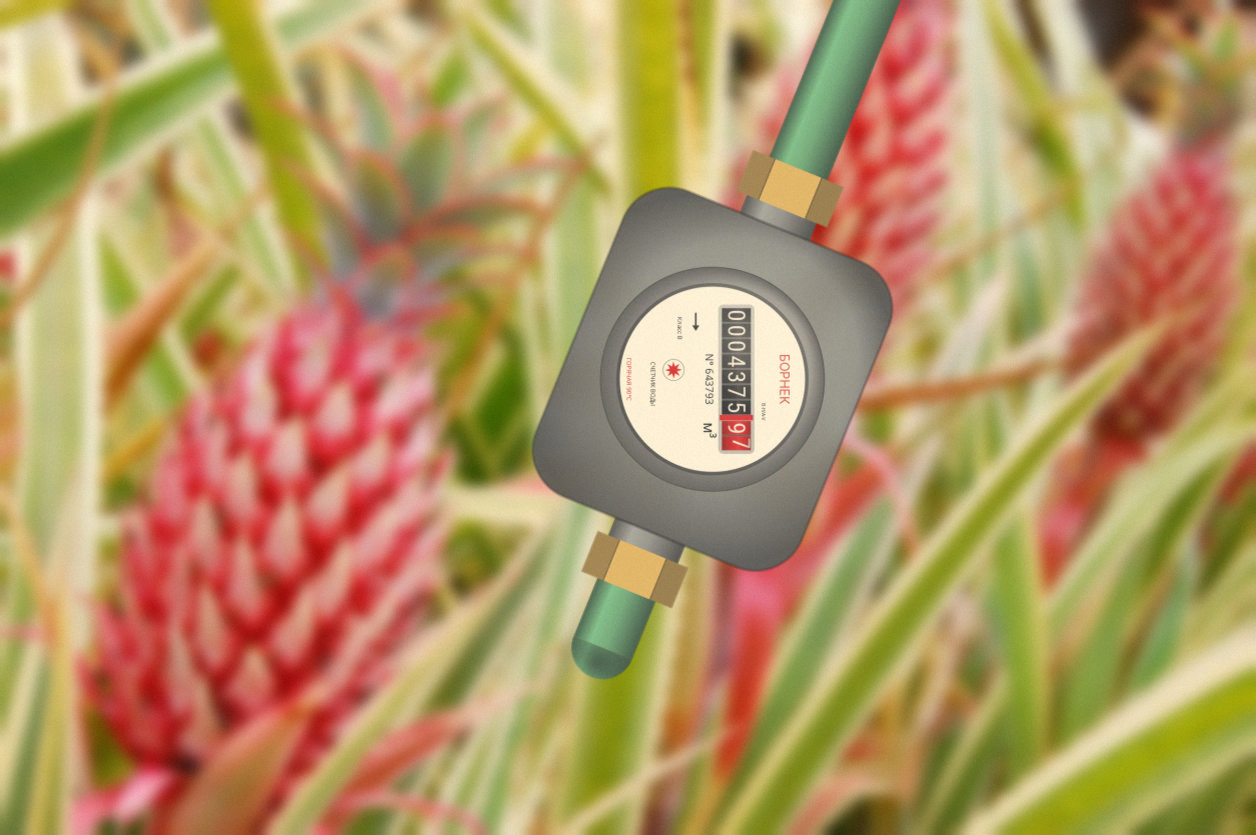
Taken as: m³ 4375.97
